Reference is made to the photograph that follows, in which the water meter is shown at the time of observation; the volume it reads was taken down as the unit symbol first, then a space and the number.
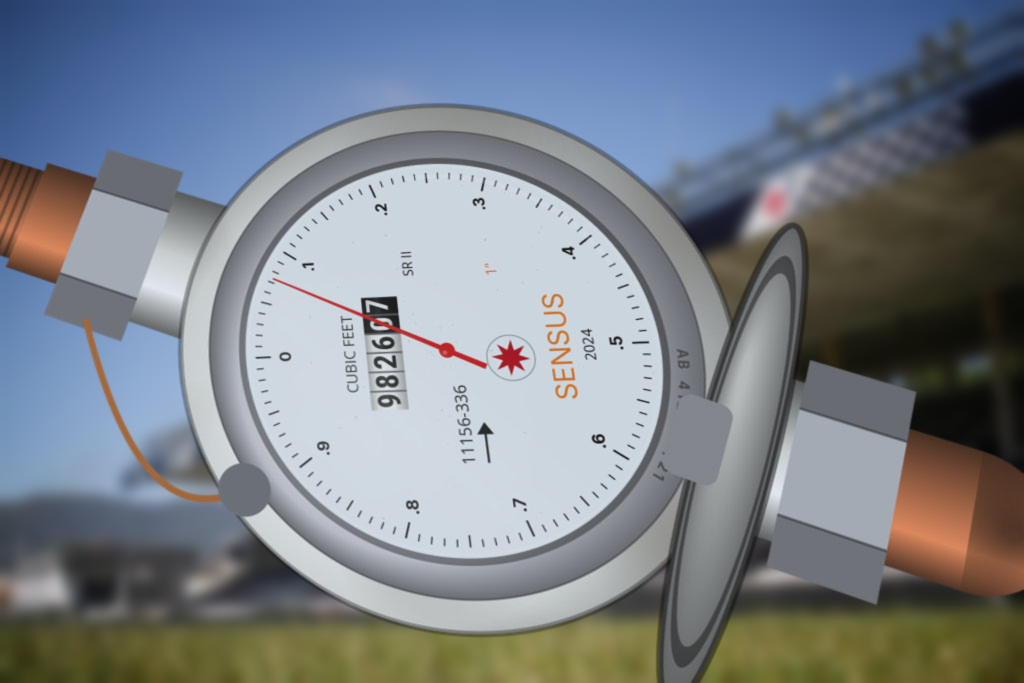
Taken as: ft³ 982607.07
